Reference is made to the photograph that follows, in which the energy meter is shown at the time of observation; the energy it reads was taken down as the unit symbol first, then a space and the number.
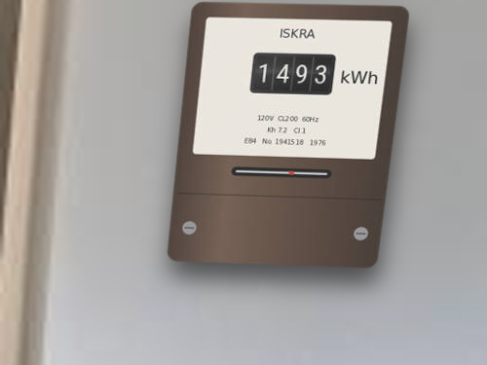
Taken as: kWh 1493
